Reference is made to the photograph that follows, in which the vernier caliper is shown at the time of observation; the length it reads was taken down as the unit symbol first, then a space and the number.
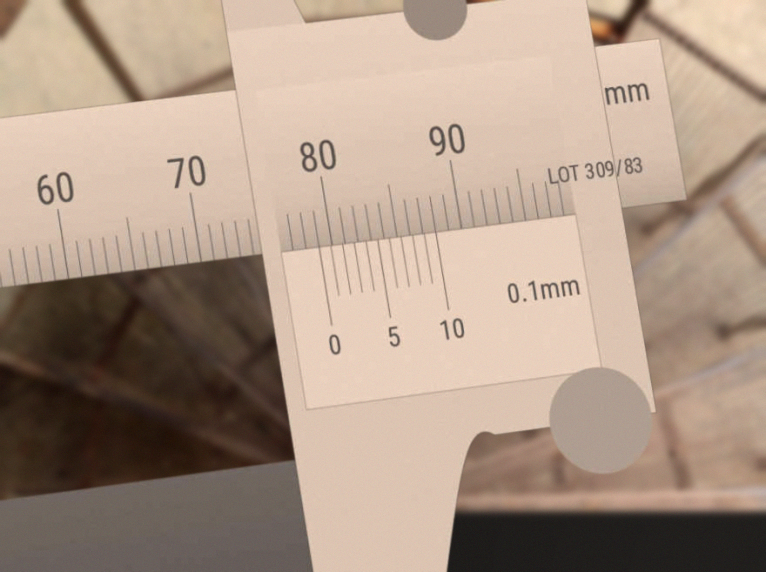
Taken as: mm 79.0
